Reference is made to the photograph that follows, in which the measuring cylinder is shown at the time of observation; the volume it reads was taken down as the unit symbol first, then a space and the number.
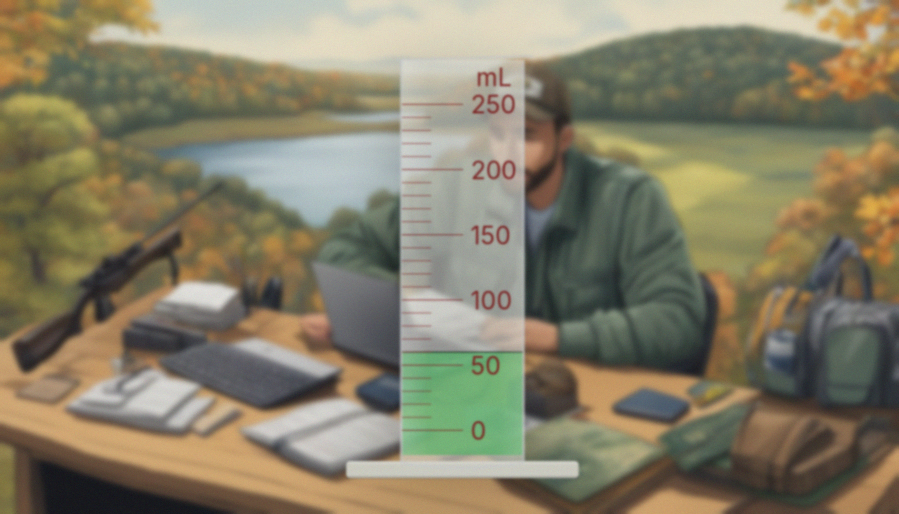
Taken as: mL 60
